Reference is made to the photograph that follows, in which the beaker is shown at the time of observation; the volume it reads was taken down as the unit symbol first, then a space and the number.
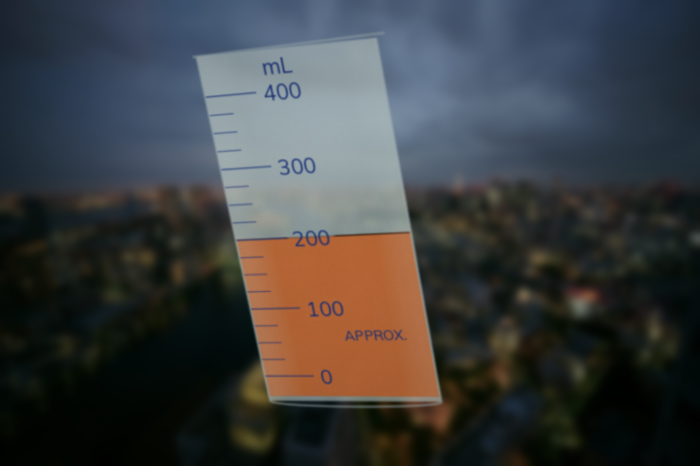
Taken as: mL 200
